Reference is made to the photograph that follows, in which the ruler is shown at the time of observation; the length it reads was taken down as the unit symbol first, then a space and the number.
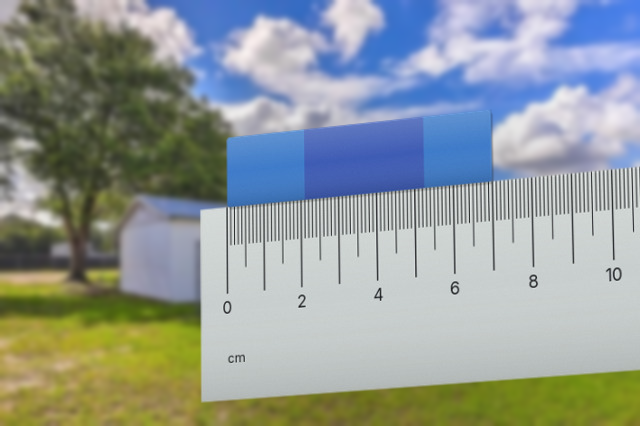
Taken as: cm 7
